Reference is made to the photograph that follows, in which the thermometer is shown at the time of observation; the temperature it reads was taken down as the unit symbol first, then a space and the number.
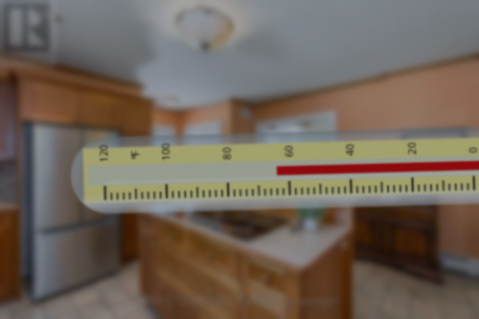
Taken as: °F 64
